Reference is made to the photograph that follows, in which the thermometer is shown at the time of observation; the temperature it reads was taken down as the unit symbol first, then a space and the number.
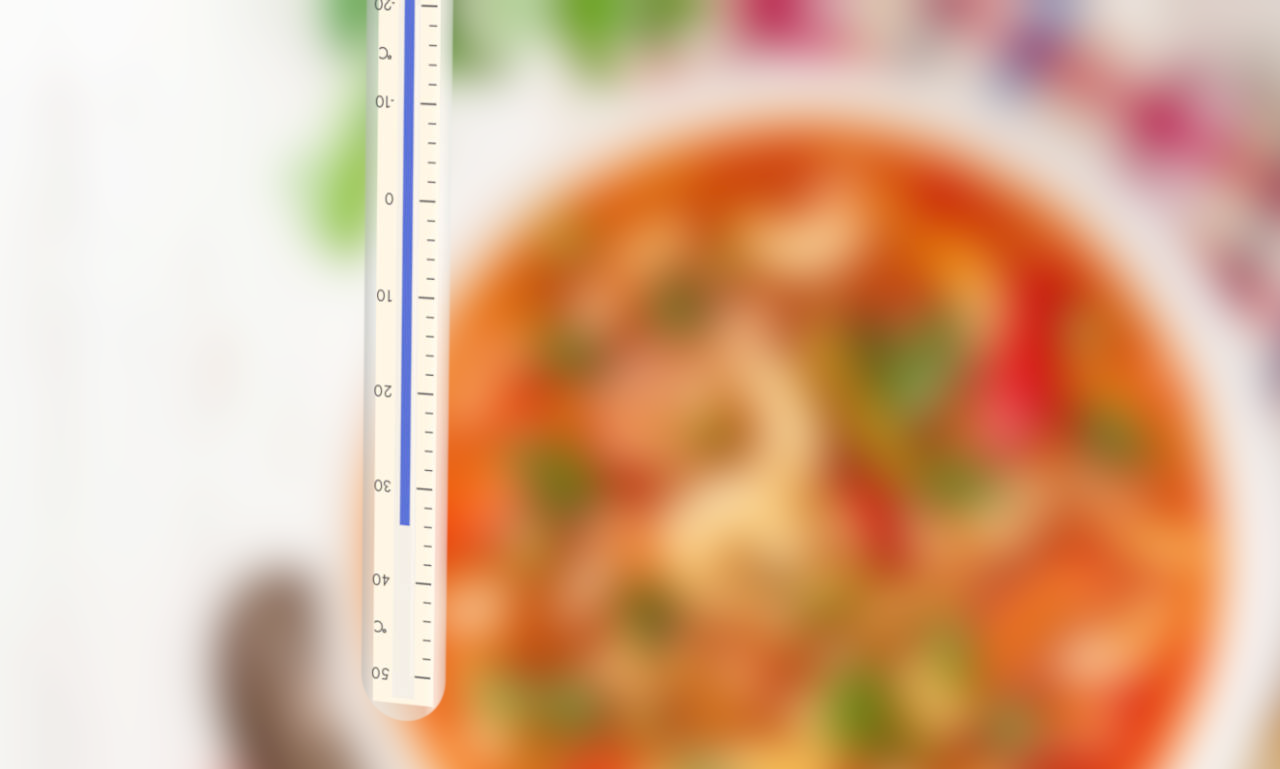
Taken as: °C 34
